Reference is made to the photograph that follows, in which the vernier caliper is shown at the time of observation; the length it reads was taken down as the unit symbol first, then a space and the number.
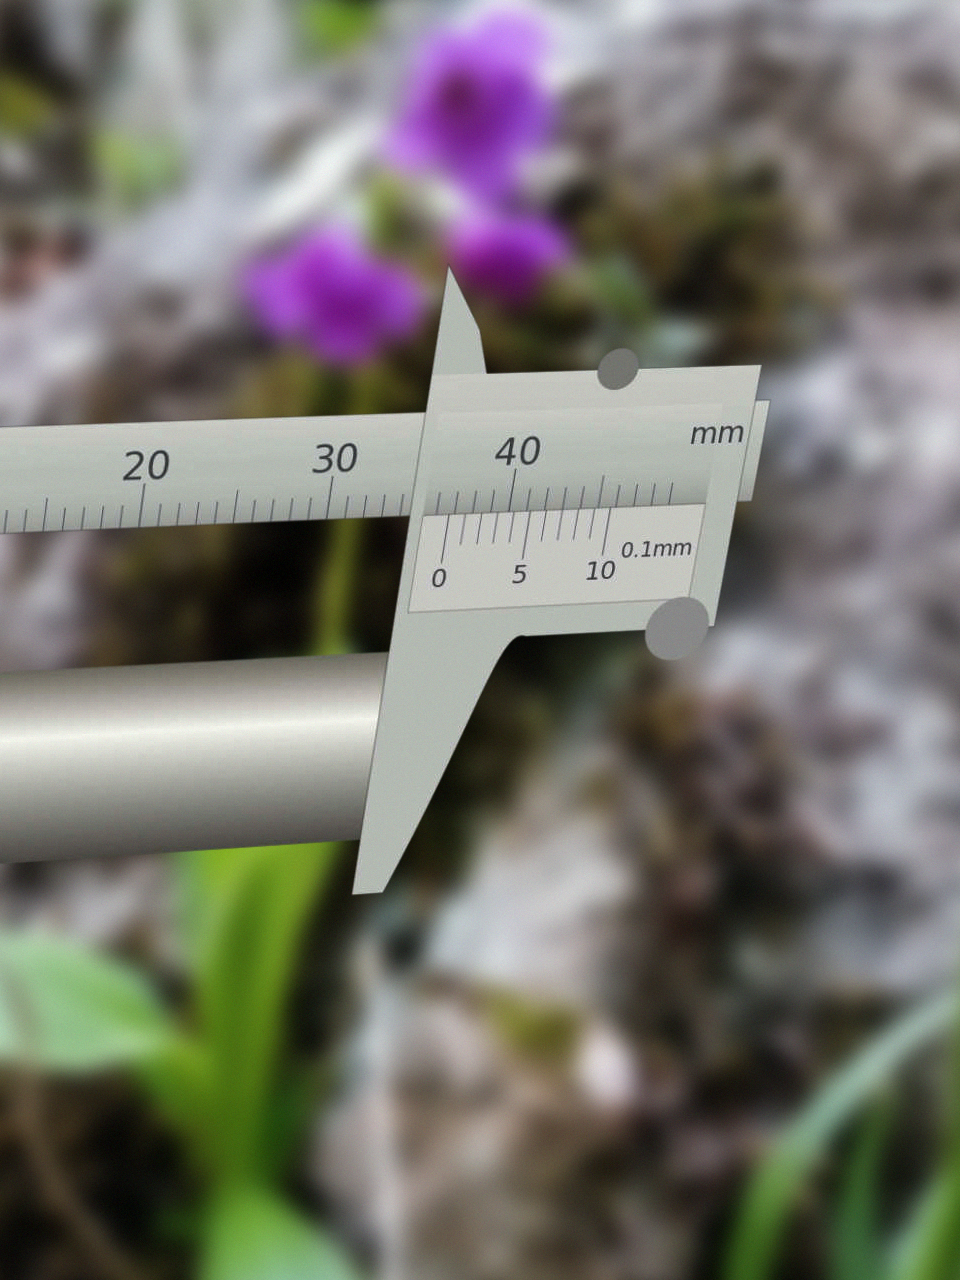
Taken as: mm 36.7
